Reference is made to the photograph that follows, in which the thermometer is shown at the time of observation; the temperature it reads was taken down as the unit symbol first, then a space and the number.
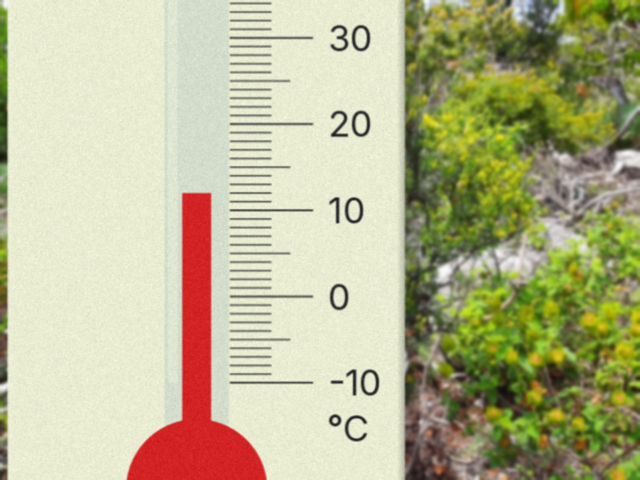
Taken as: °C 12
